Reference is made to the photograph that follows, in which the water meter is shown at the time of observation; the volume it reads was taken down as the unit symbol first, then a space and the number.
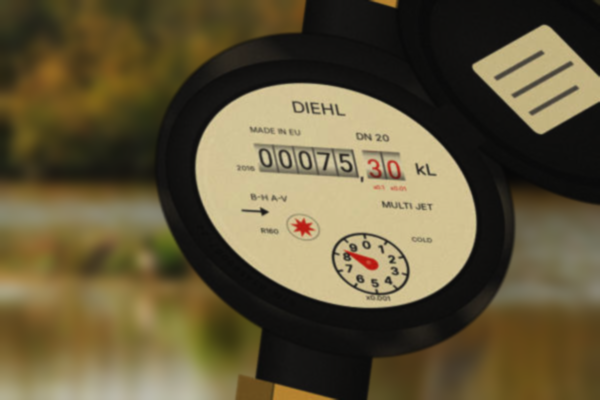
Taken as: kL 75.298
